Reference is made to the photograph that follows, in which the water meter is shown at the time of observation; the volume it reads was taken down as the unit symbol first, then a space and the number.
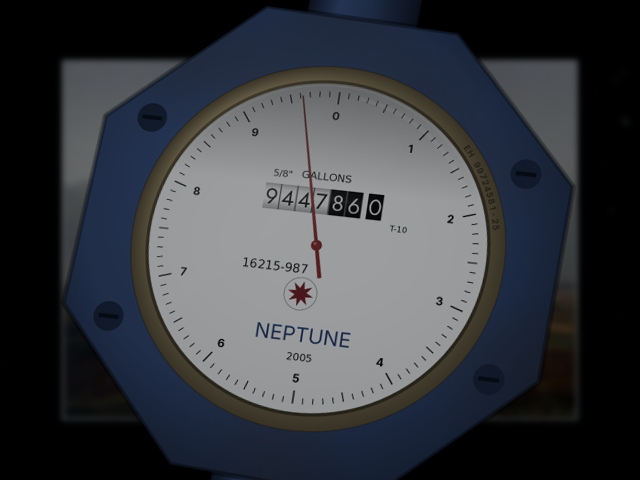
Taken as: gal 9447859.6
